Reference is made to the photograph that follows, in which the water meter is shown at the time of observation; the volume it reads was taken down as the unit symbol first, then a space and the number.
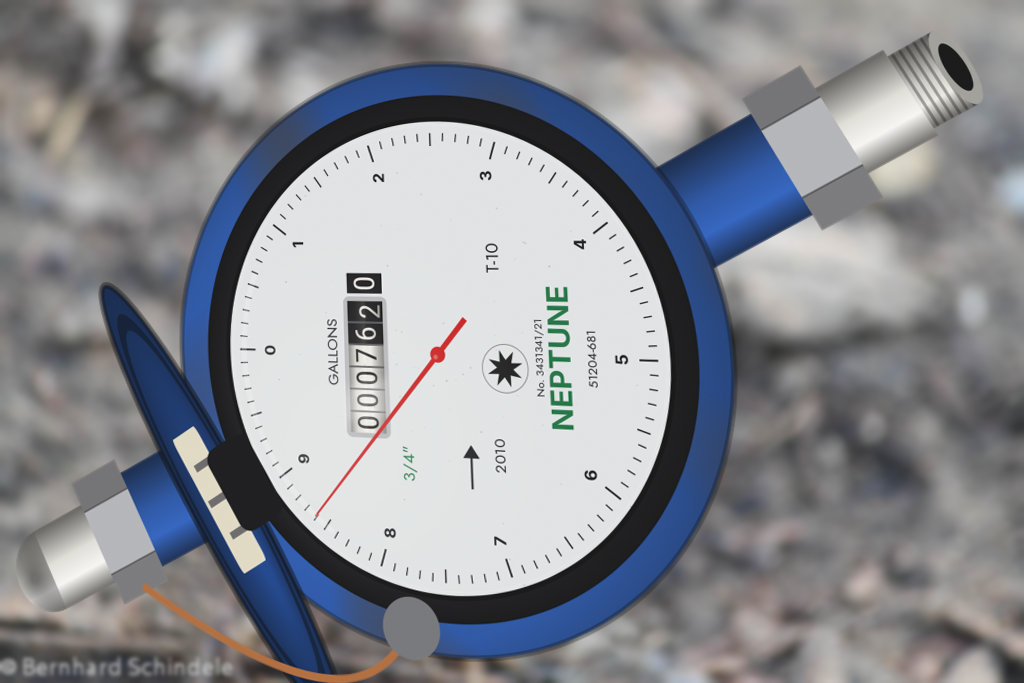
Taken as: gal 7618.6
